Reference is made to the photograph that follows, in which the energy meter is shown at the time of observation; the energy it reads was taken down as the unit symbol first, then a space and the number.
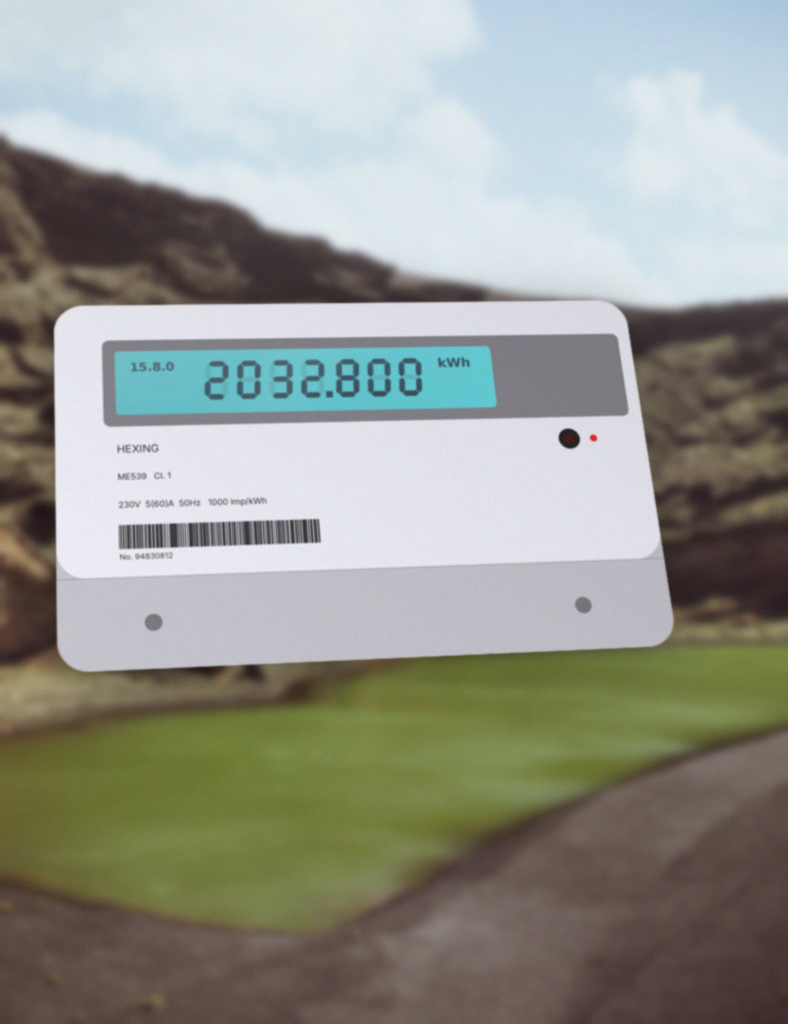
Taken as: kWh 2032.800
